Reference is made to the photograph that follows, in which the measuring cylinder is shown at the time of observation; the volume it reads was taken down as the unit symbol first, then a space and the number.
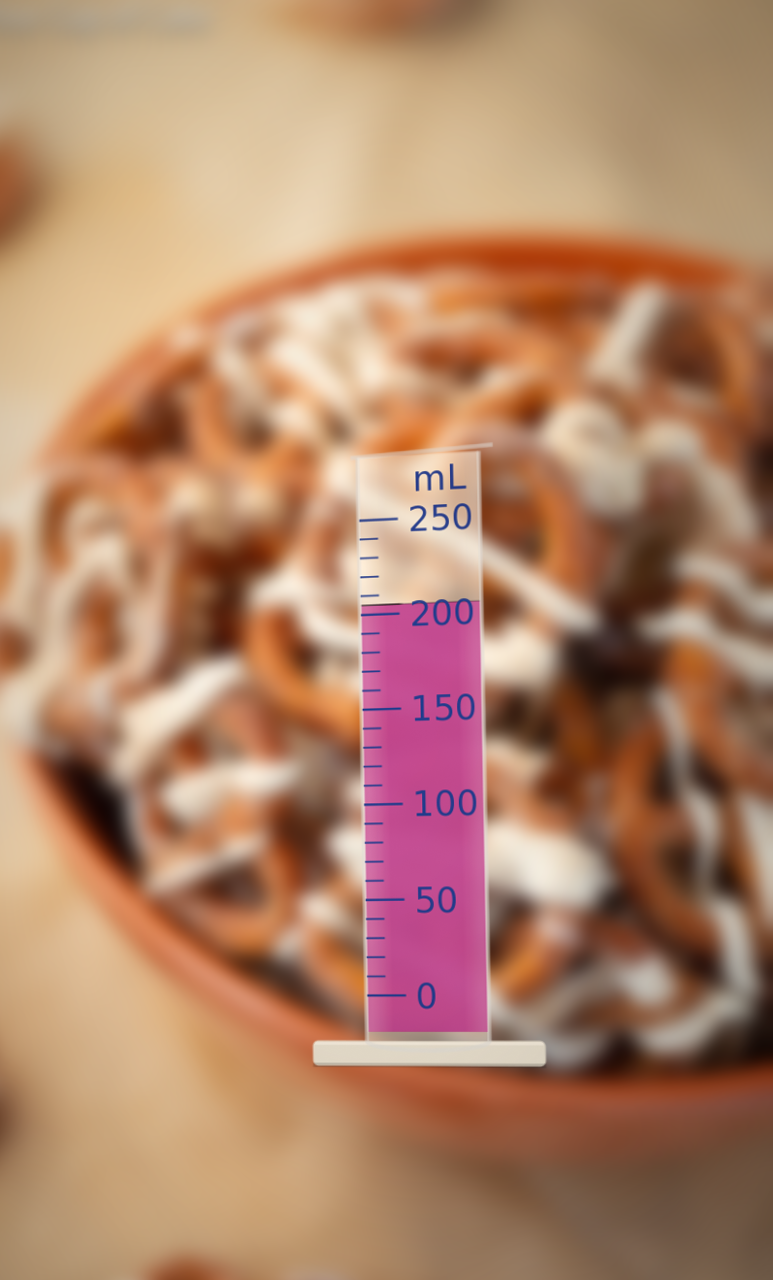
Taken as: mL 205
